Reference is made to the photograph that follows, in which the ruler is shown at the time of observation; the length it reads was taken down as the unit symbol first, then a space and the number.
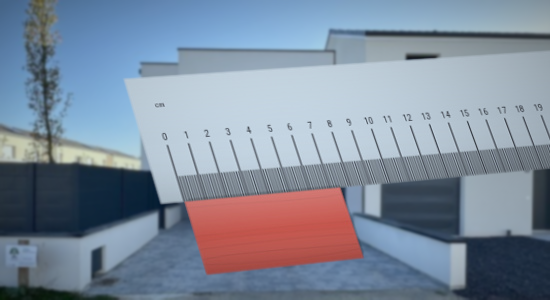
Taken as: cm 7.5
